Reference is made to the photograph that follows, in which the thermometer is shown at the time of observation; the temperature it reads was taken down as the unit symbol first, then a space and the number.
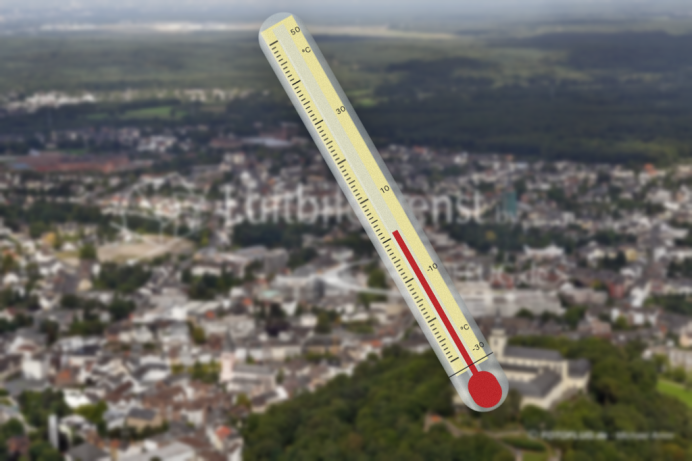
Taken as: °C 1
